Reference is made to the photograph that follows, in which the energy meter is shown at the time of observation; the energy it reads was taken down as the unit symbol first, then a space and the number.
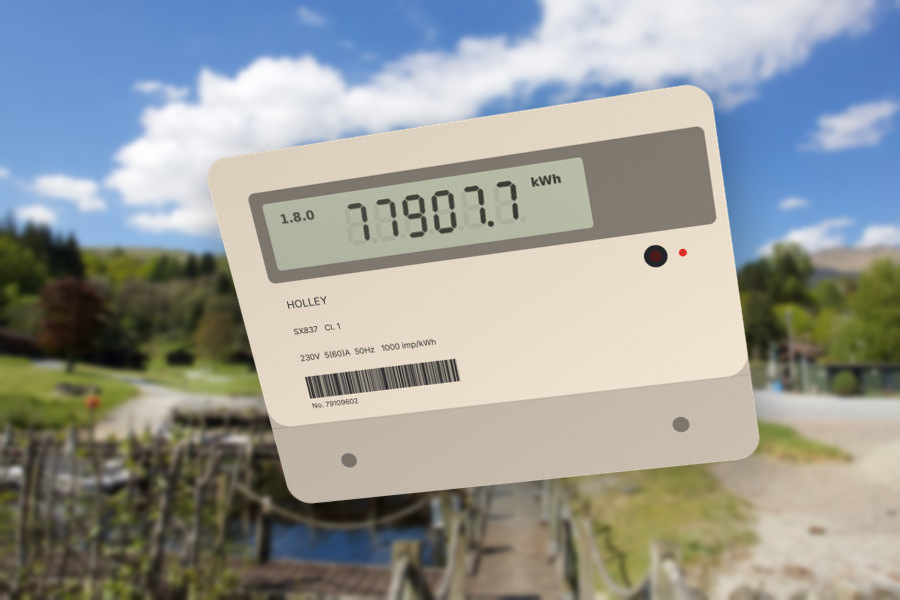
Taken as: kWh 77907.7
